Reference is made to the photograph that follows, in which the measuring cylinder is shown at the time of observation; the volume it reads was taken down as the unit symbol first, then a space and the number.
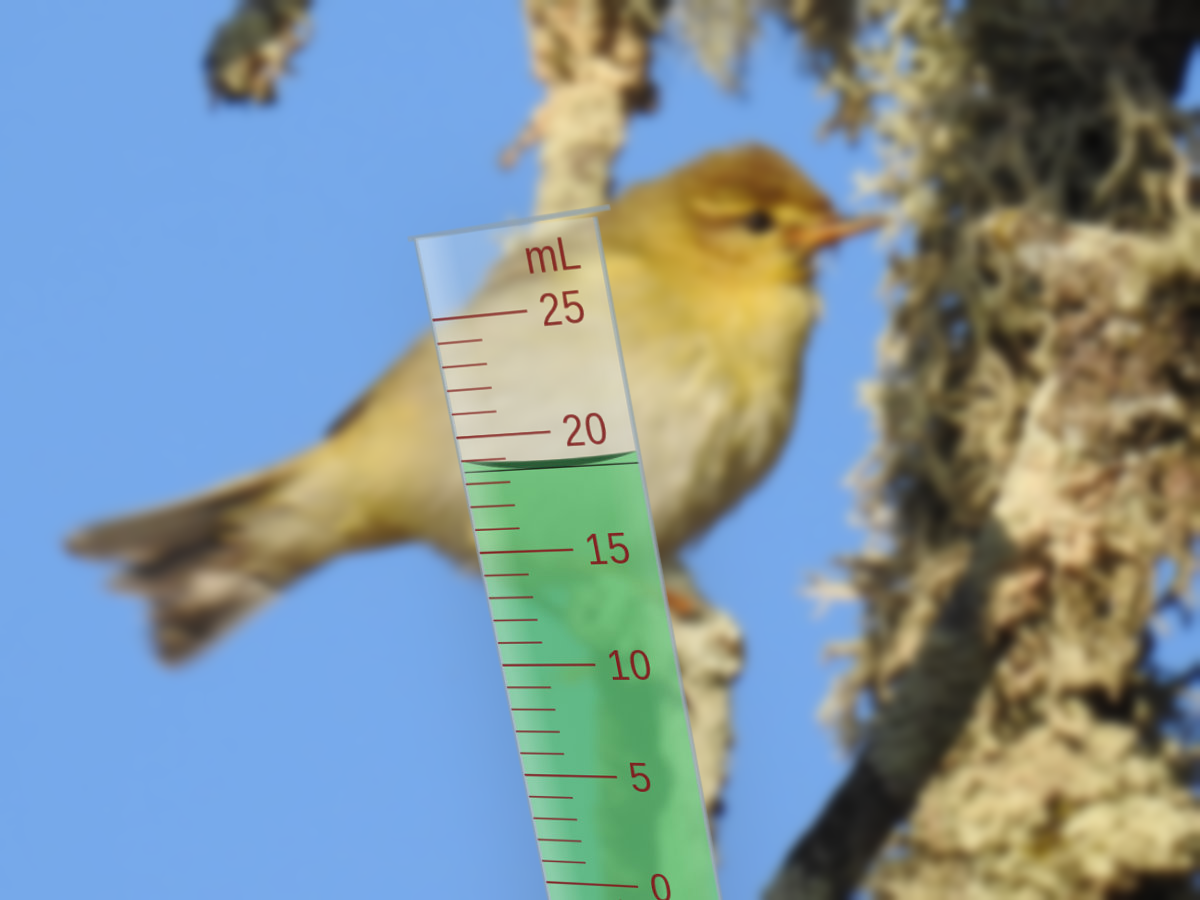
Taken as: mL 18.5
